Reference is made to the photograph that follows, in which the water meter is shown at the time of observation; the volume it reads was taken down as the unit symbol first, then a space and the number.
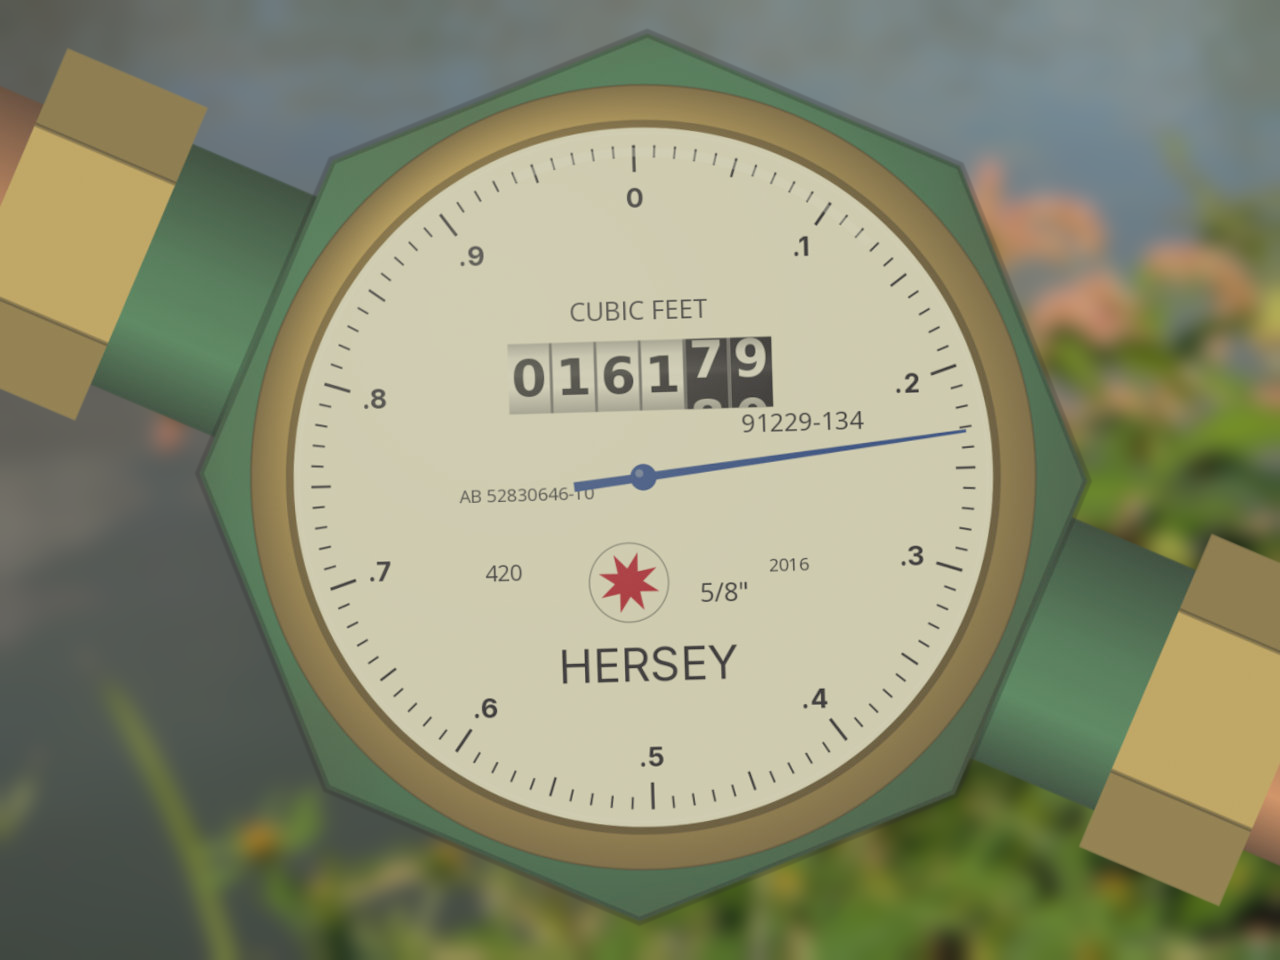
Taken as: ft³ 16179.23
